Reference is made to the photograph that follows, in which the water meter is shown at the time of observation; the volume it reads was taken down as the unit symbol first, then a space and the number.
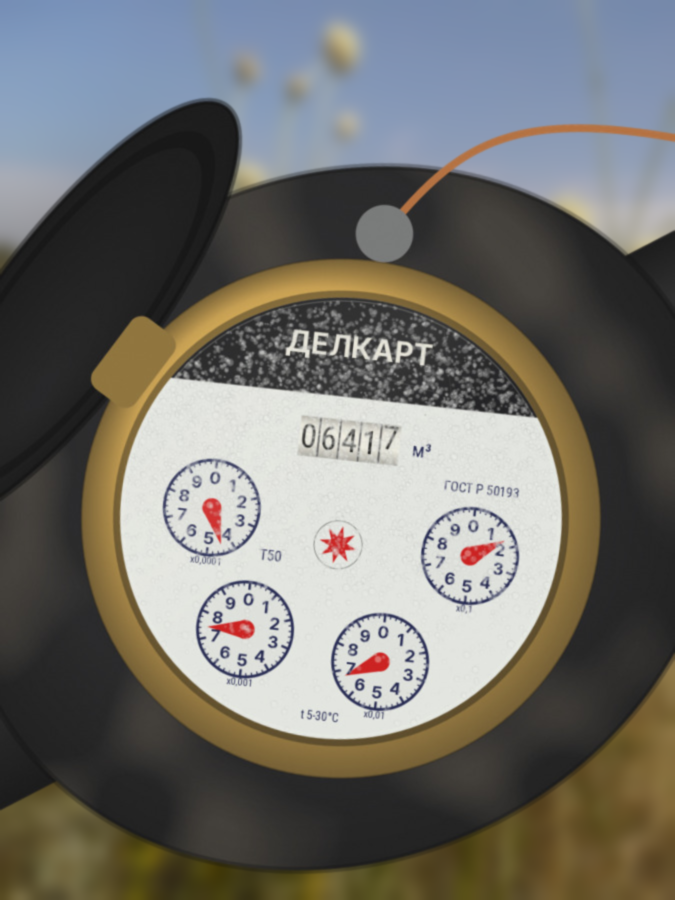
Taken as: m³ 6417.1674
